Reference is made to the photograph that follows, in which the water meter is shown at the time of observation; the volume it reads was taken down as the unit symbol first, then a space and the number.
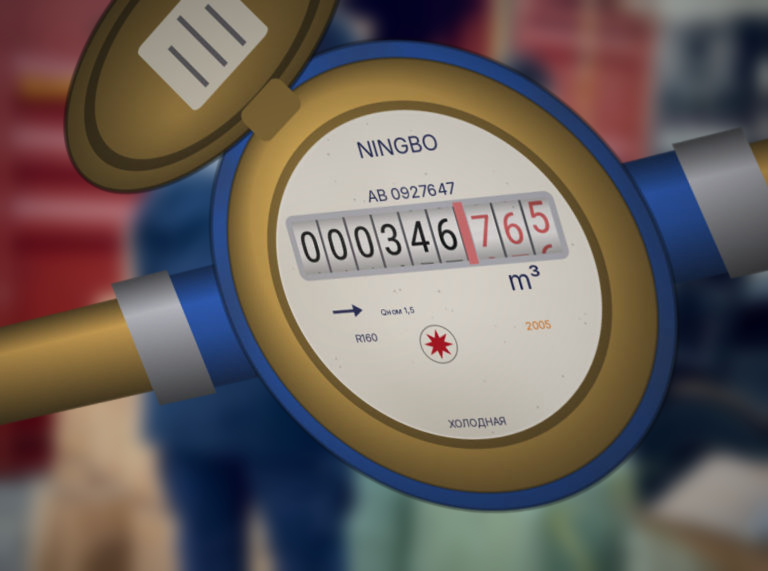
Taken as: m³ 346.765
